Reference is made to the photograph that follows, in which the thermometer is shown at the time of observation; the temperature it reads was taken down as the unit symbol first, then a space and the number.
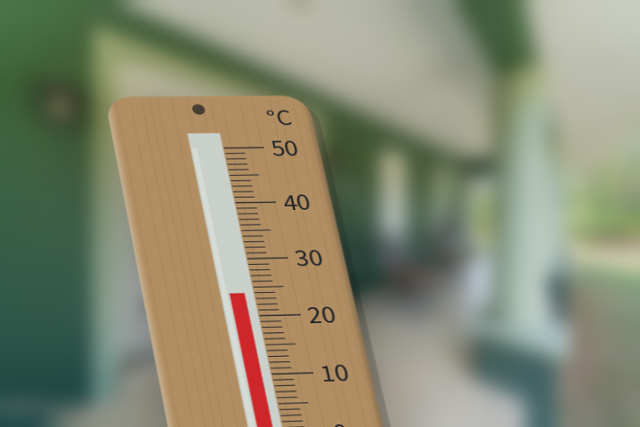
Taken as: °C 24
